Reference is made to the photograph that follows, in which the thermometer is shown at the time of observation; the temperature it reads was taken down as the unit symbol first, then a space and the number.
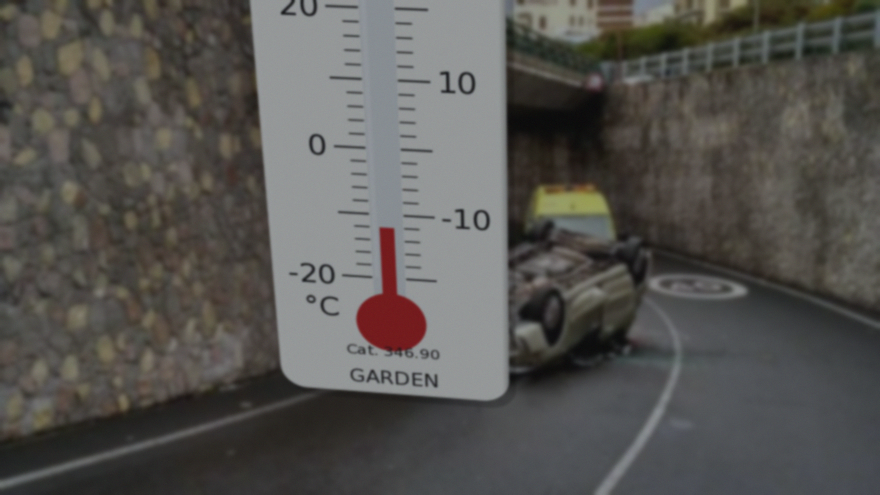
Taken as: °C -12
